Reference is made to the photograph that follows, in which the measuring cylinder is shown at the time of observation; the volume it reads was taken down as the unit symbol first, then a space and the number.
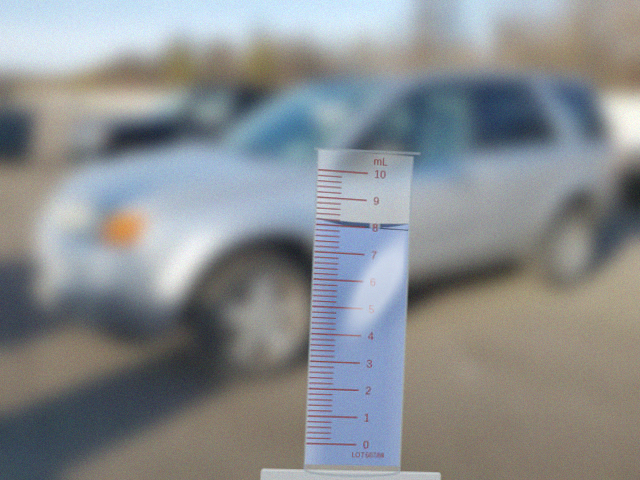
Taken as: mL 8
